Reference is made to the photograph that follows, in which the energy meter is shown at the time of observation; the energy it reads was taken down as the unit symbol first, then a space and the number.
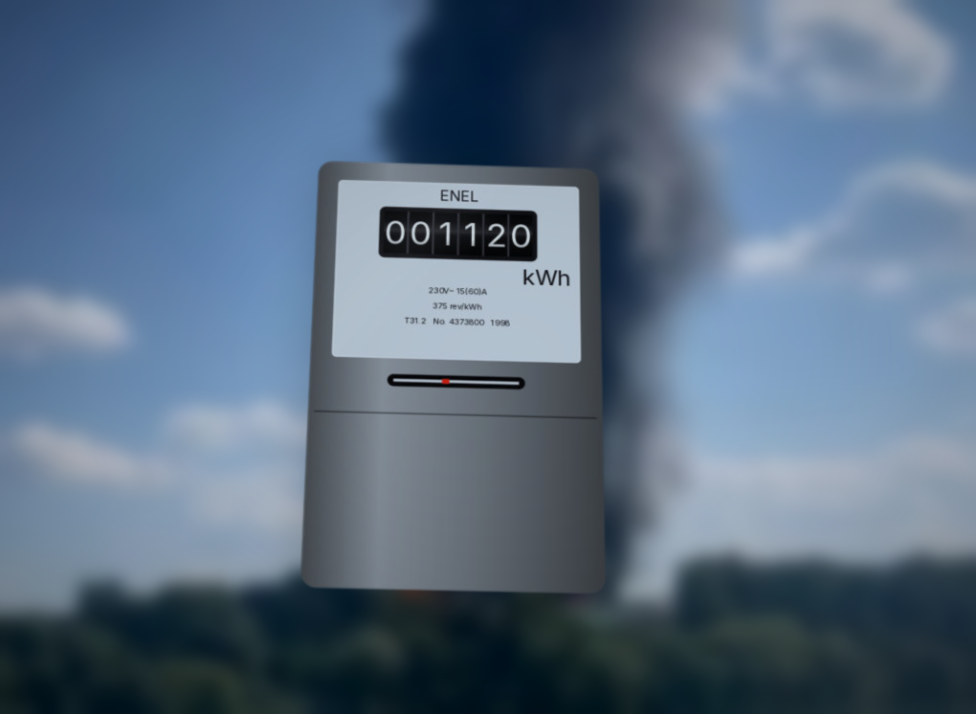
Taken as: kWh 1120
